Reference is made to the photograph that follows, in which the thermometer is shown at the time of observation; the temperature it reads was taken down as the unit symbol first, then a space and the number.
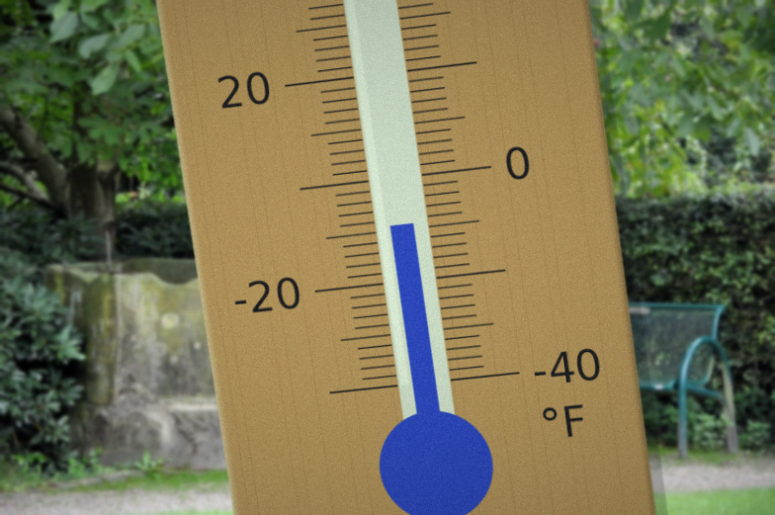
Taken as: °F -9
